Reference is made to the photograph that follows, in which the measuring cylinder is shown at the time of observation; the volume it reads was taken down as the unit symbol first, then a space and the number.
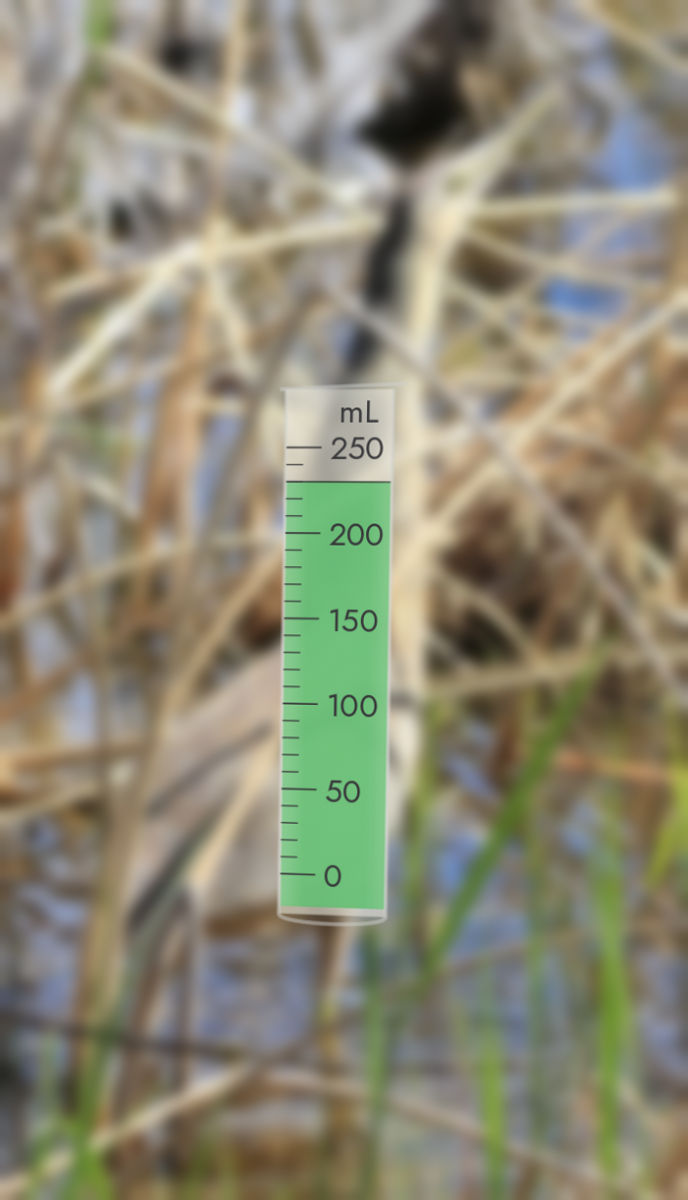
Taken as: mL 230
